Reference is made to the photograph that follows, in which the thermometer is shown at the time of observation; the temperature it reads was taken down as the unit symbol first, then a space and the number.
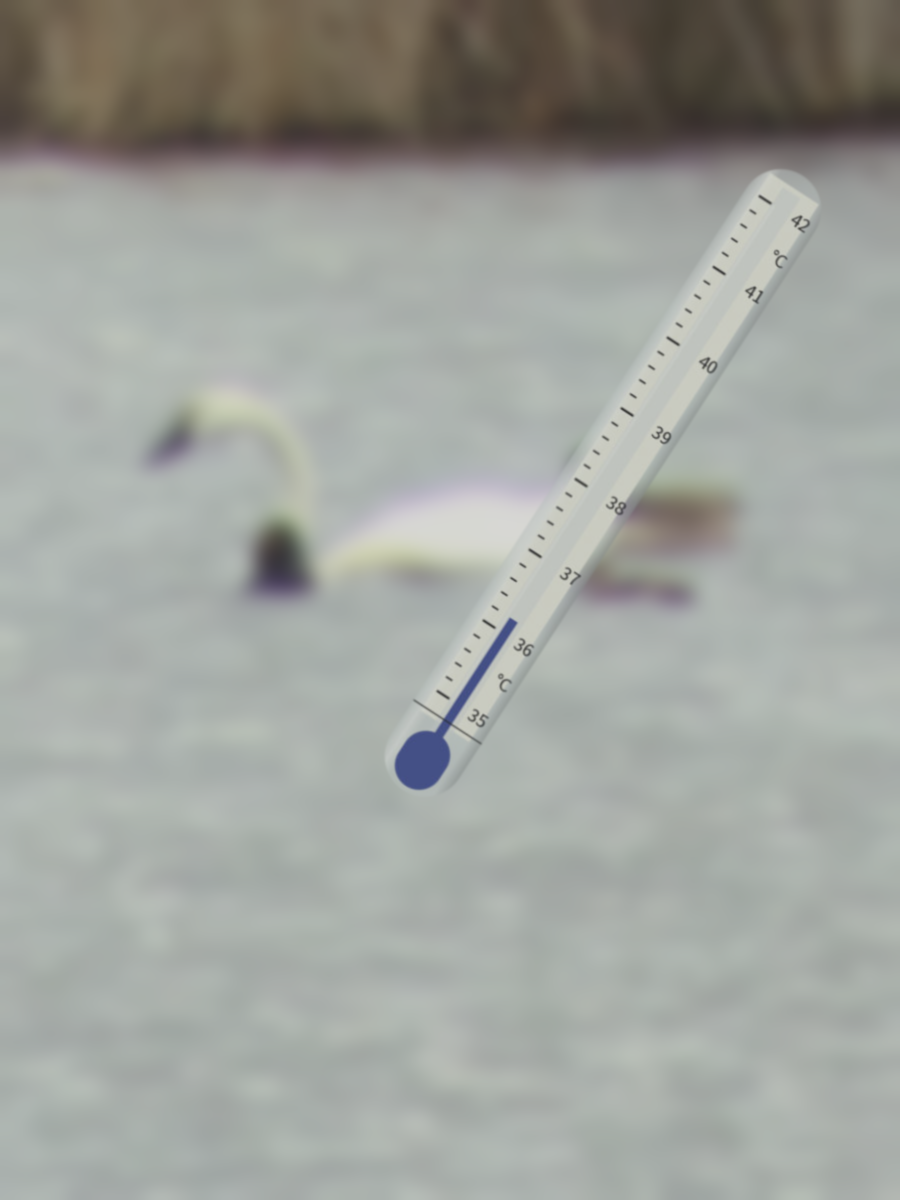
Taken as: °C 36.2
